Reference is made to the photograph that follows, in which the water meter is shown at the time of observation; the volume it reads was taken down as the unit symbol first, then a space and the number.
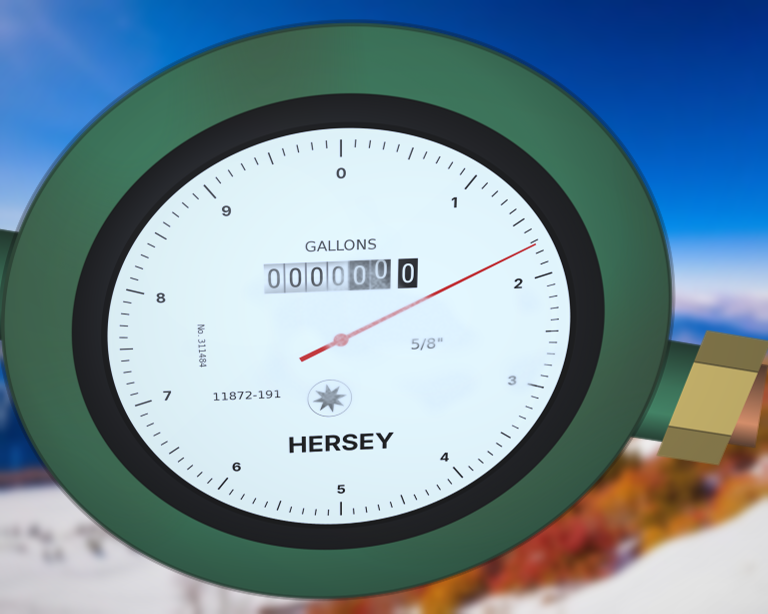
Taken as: gal 1.7
